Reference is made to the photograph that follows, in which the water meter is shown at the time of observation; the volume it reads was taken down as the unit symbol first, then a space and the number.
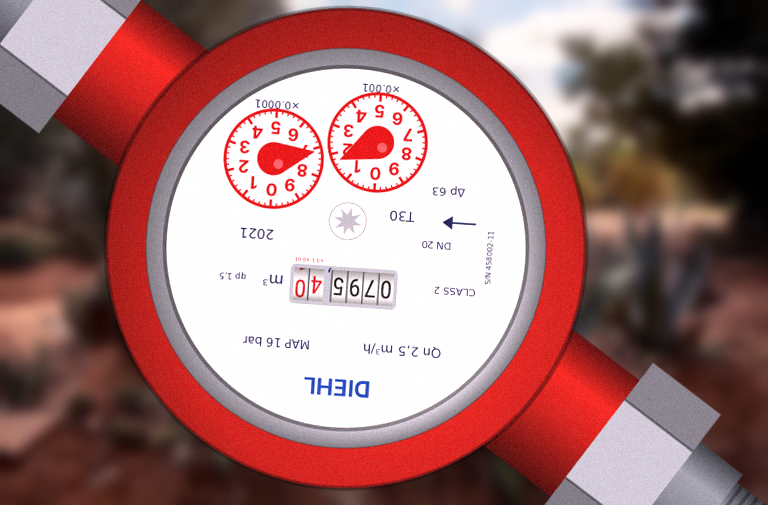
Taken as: m³ 795.4017
